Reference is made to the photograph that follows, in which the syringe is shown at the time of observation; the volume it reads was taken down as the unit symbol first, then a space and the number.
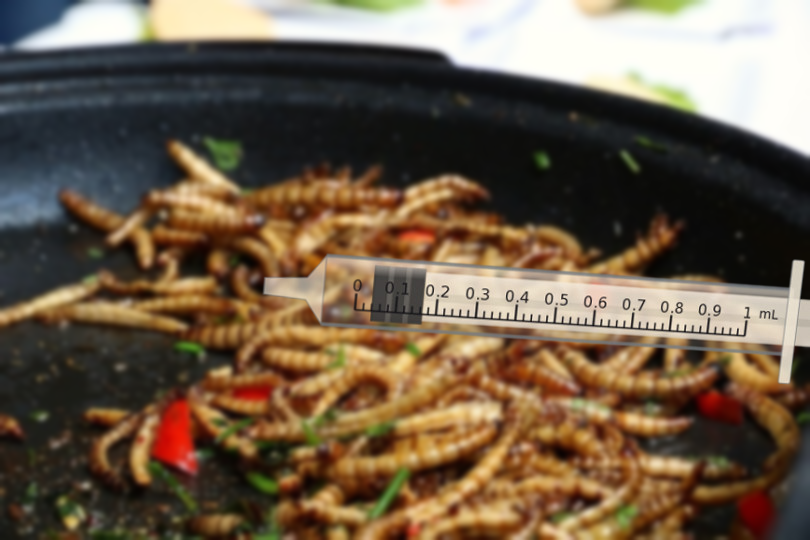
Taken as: mL 0.04
